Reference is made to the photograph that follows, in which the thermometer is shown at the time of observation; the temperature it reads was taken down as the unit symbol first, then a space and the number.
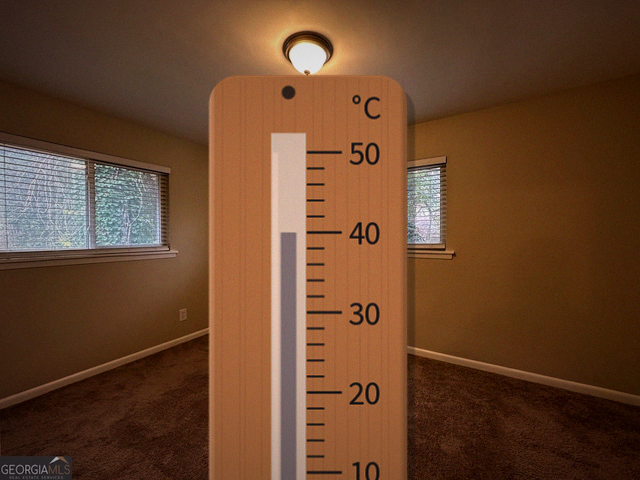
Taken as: °C 40
